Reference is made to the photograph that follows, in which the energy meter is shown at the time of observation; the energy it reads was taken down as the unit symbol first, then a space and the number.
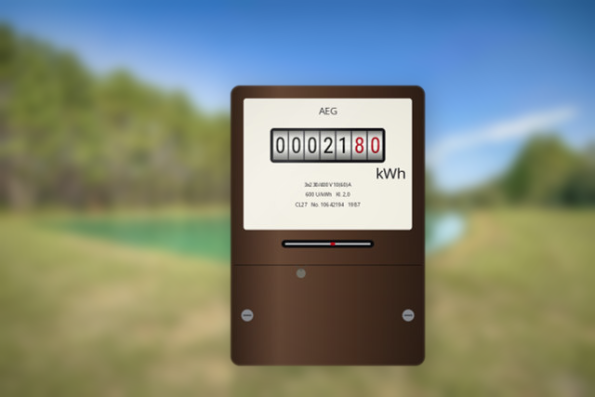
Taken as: kWh 21.80
